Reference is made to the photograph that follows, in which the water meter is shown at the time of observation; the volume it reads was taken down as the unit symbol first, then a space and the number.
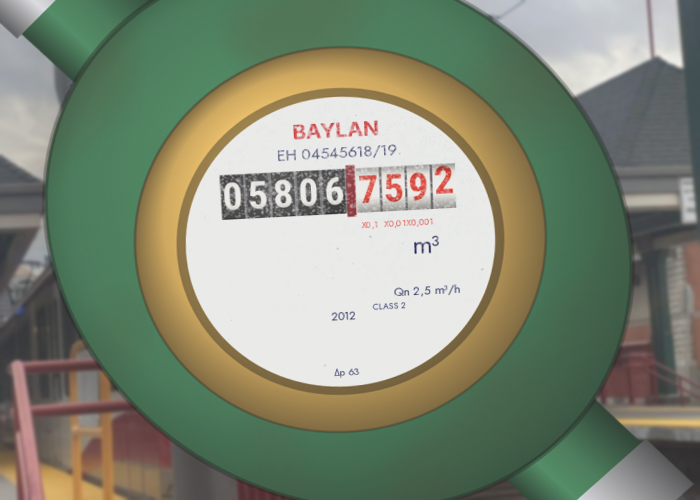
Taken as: m³ 5806.7592
